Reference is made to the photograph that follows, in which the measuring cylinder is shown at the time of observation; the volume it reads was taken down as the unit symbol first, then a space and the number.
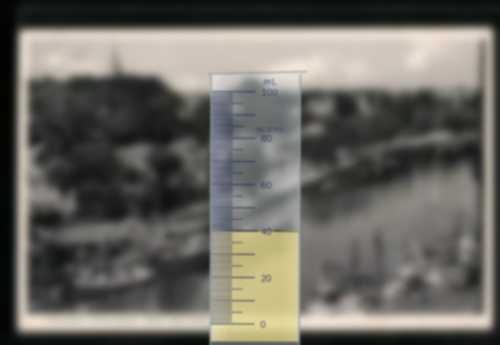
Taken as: mL 40
